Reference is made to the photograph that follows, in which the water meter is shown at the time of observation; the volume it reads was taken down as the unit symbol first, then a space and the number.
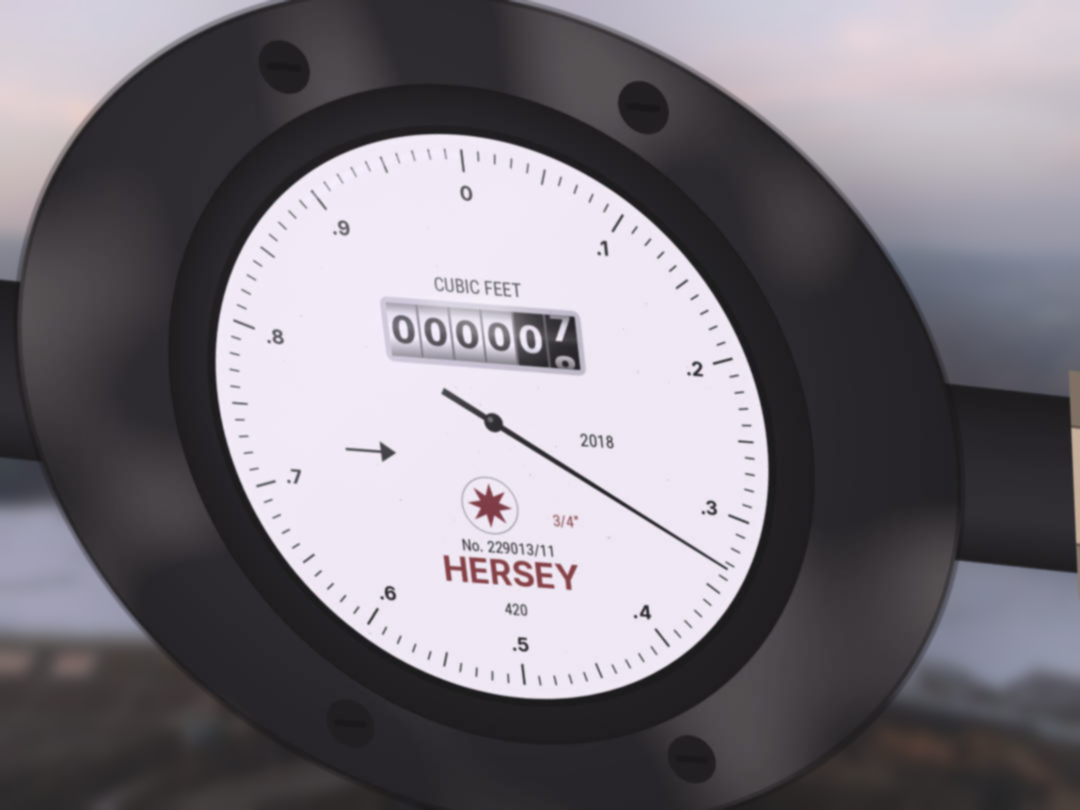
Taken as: ft³ 7.33
